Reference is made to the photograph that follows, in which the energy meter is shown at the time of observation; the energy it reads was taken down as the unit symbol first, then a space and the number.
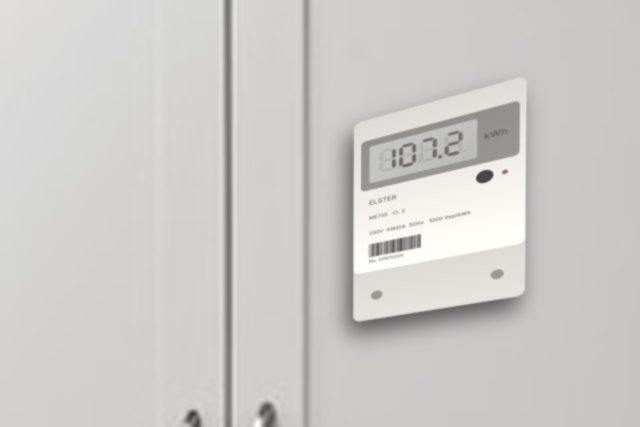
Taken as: kWh 107.2
